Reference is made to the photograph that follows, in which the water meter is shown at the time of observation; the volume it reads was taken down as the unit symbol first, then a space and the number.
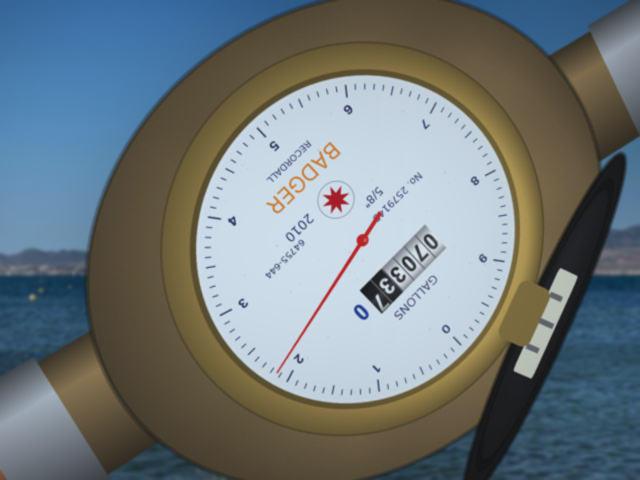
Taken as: gal 703372.1
